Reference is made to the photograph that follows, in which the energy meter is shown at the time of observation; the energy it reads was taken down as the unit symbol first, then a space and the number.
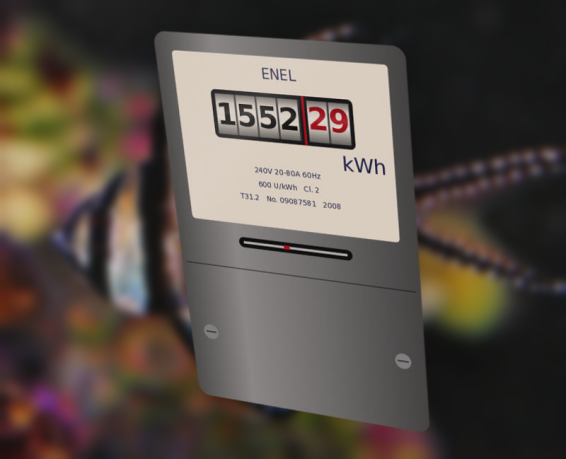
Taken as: kWh 1552.29
